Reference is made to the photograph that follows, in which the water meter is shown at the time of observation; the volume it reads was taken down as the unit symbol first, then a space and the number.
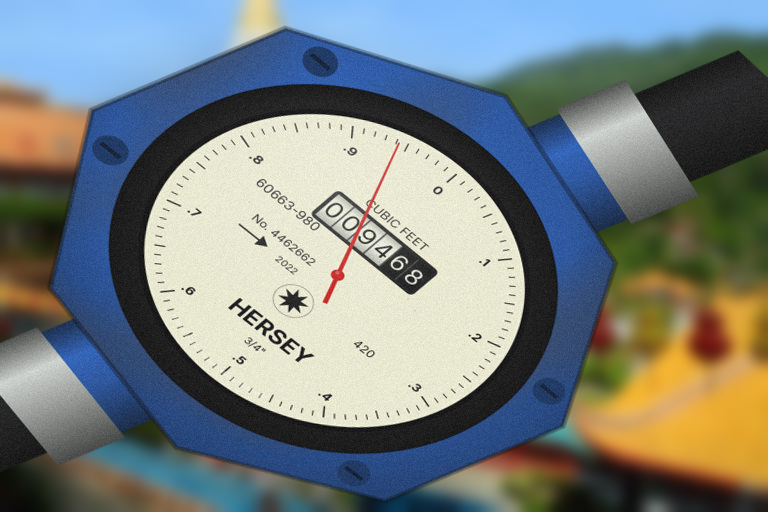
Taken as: ft³ 9467.94
